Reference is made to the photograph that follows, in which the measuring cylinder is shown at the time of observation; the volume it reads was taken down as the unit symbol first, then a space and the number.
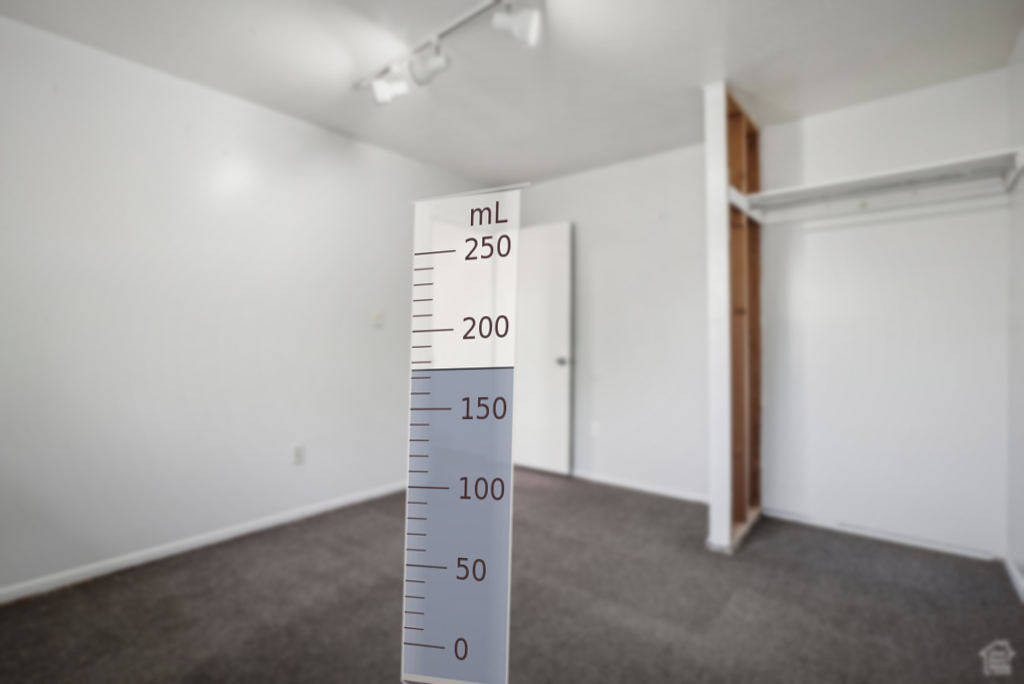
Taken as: mL 175
